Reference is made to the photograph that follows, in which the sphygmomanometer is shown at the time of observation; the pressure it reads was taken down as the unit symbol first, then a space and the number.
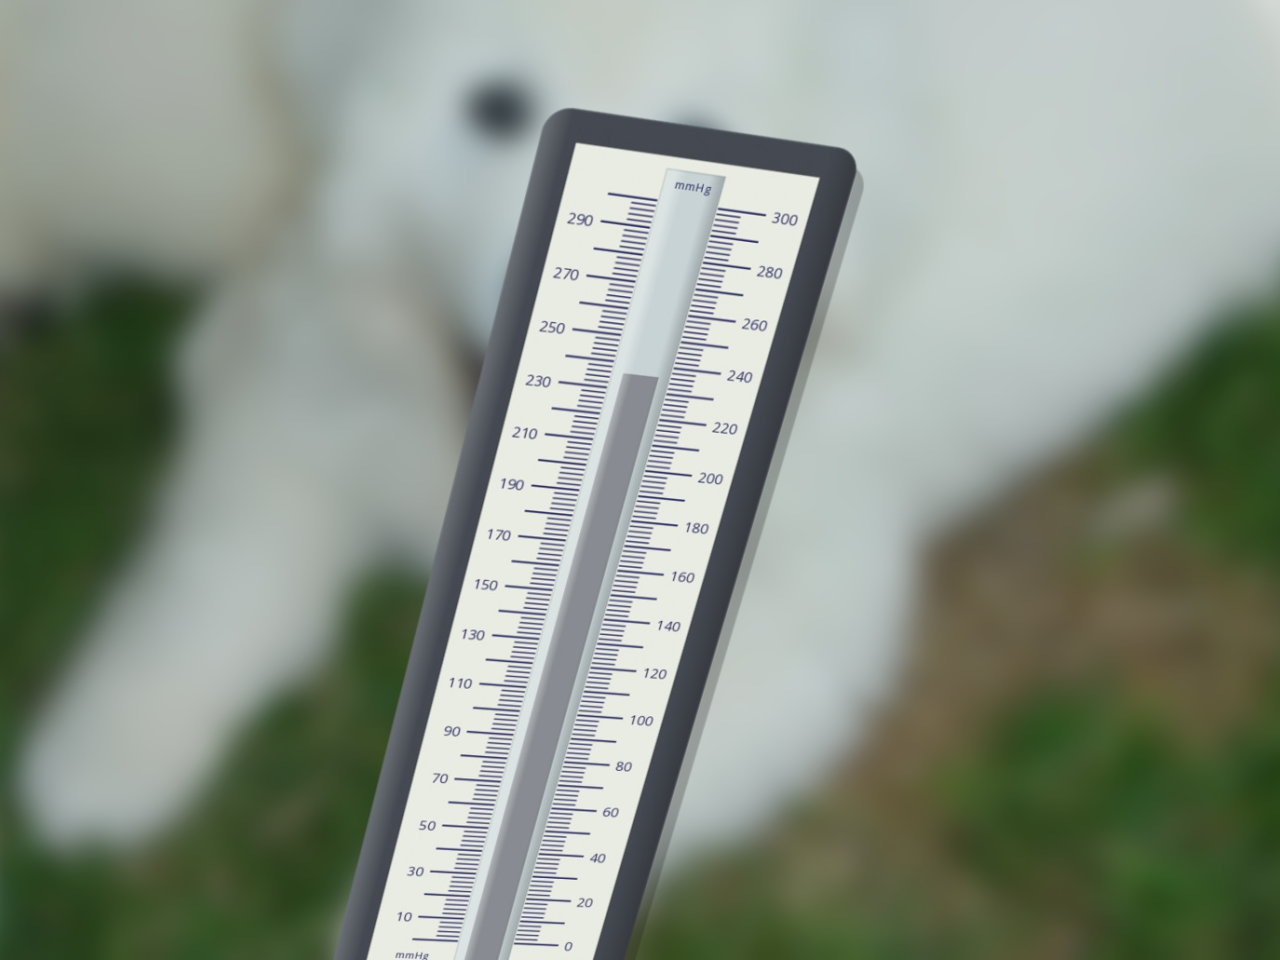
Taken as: mmHg 236
